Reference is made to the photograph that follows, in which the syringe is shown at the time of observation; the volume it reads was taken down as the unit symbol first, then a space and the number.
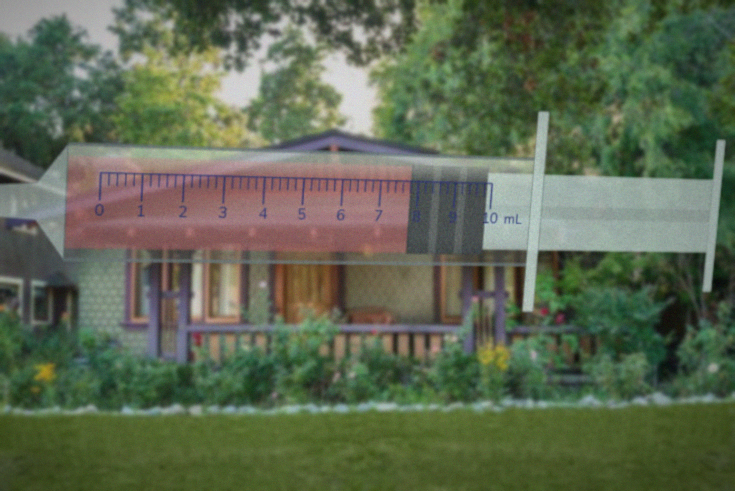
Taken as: mL 7.8
